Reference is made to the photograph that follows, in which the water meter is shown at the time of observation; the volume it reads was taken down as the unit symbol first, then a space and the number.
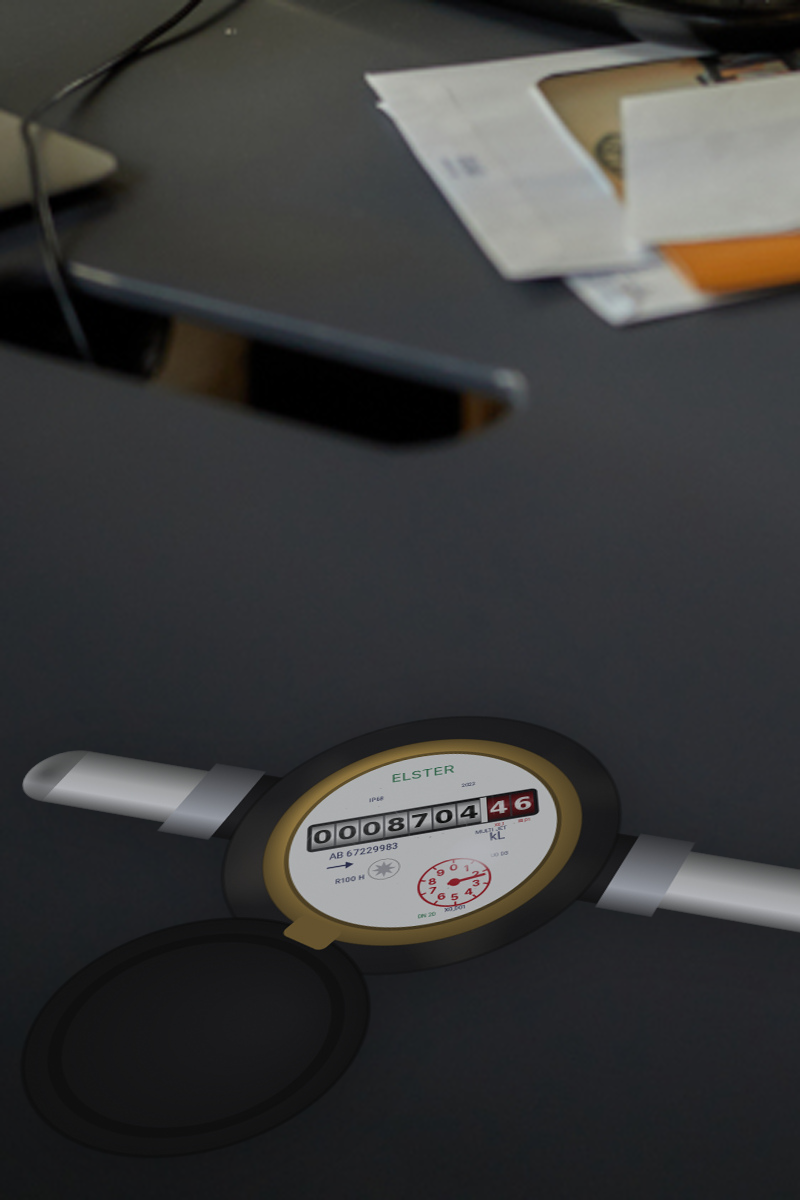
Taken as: kL 8704.462
